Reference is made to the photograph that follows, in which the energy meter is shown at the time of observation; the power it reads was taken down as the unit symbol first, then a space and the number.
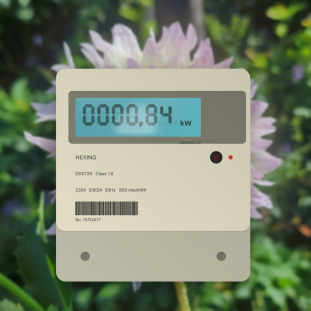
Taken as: kW 0.84
